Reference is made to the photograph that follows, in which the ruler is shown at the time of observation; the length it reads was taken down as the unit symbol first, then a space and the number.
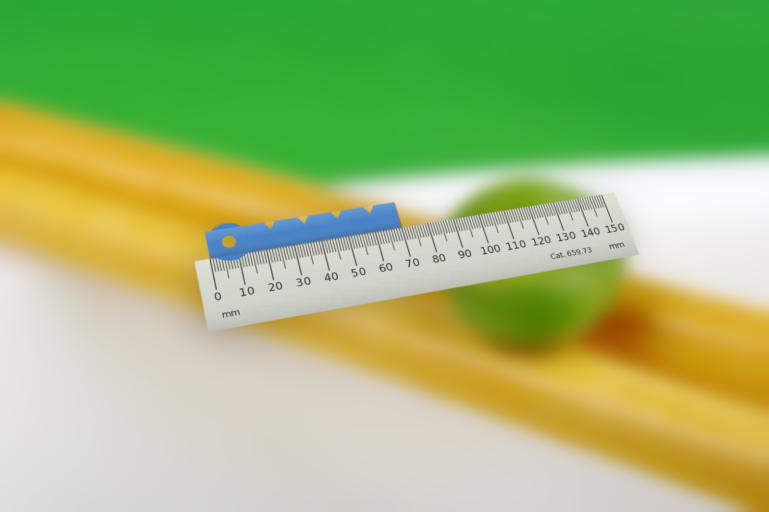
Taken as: mm 70
